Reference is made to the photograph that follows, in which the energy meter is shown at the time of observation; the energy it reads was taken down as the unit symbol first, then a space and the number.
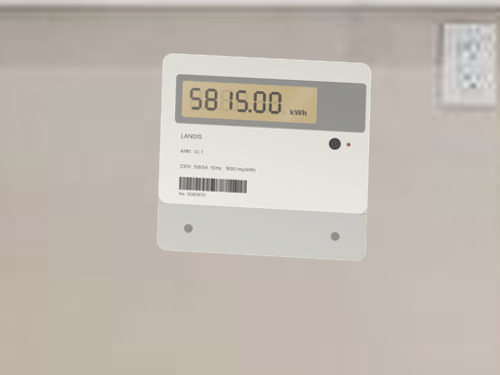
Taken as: kWh 5815.00
